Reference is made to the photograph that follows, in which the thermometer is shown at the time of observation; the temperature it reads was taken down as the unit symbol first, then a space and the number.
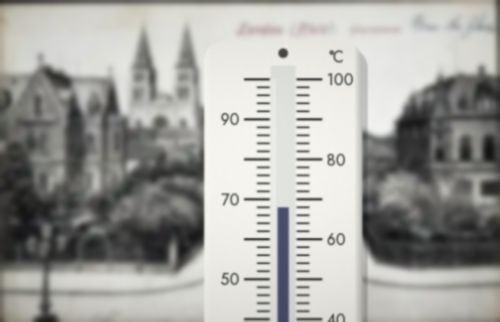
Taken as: °C 68
